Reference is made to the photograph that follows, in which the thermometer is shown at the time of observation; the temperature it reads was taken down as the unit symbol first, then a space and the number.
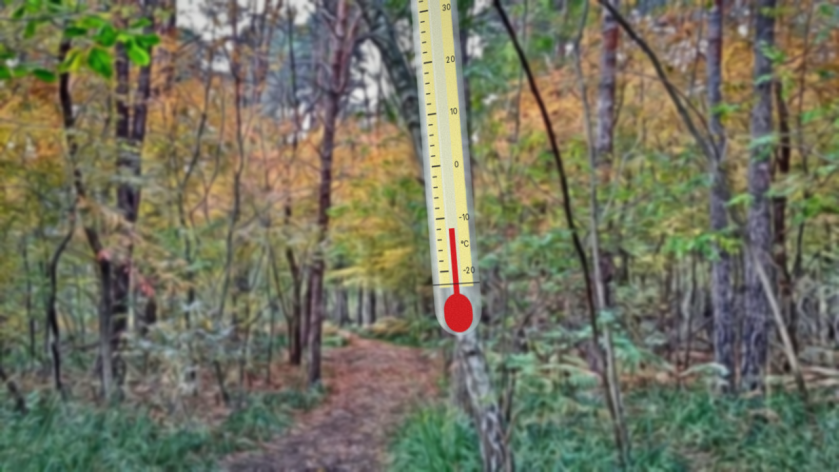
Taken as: °C -12
